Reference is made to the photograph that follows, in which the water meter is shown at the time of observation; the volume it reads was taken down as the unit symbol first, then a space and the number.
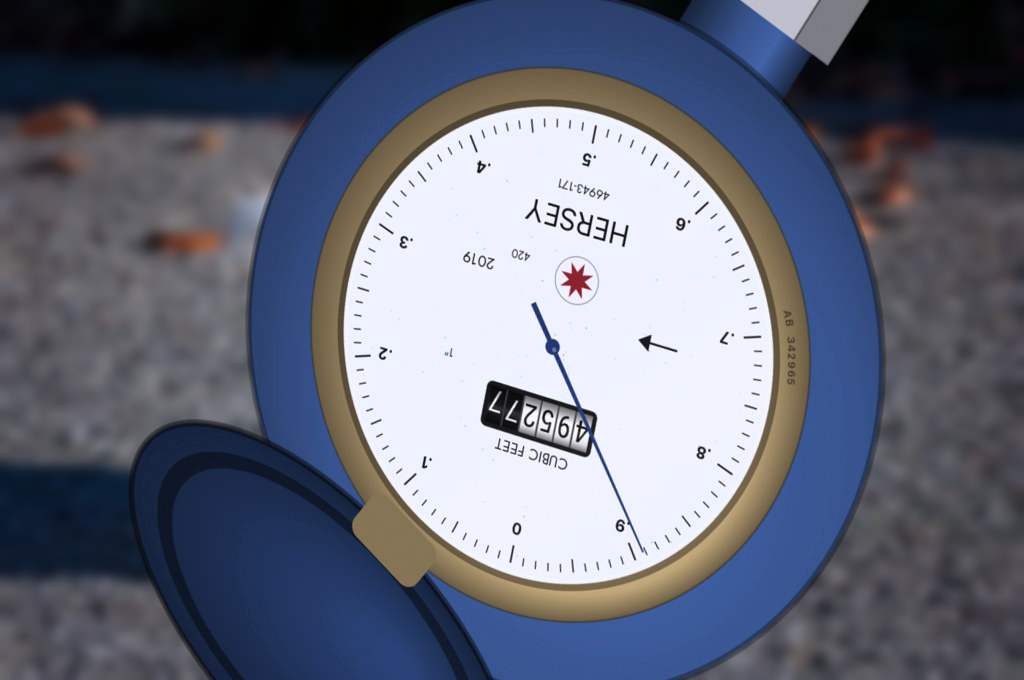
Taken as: ft³ 495276.89
